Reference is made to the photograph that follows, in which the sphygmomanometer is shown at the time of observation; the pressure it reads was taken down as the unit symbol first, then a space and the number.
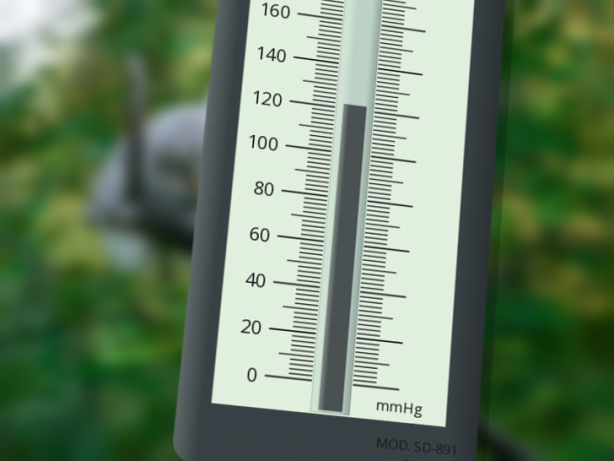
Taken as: mmHg 122
